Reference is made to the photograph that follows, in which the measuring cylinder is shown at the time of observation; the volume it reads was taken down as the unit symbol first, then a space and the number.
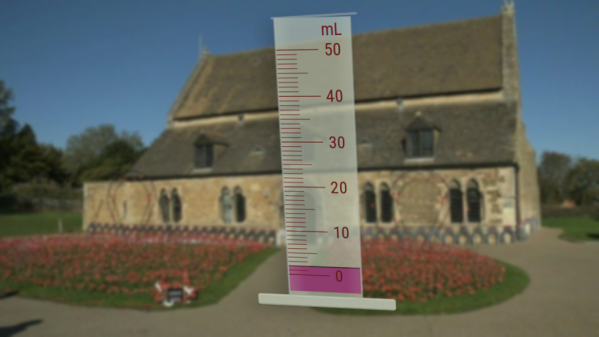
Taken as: mL 2
